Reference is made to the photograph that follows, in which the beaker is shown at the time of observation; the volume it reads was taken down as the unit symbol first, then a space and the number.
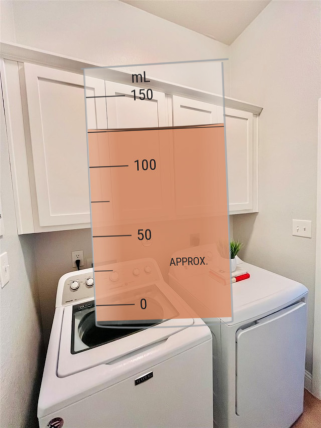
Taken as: mL 125
